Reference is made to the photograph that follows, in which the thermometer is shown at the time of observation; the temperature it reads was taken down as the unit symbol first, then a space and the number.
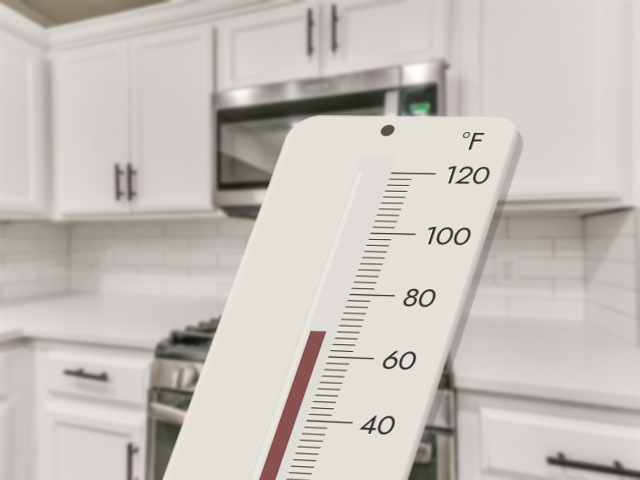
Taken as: °F 68
